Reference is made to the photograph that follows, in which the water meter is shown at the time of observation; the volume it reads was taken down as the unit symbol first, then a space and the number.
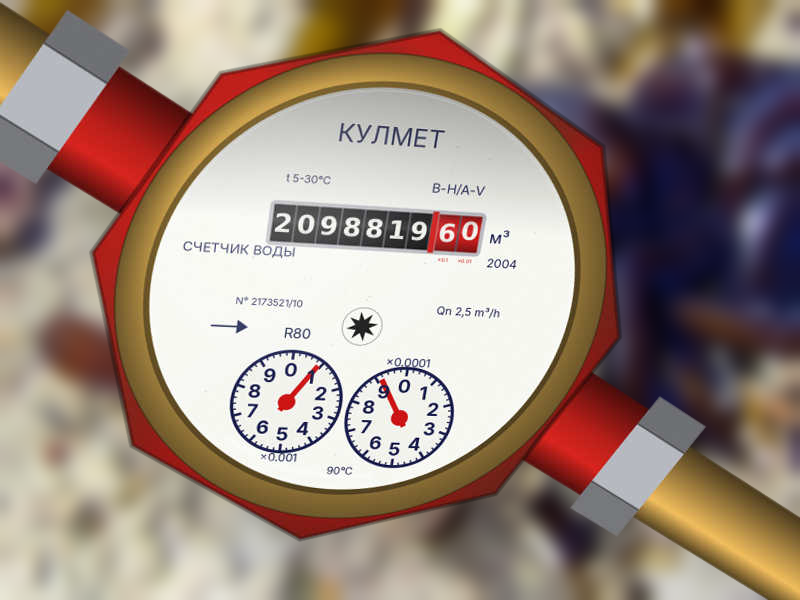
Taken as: m³ 2098819.6009
